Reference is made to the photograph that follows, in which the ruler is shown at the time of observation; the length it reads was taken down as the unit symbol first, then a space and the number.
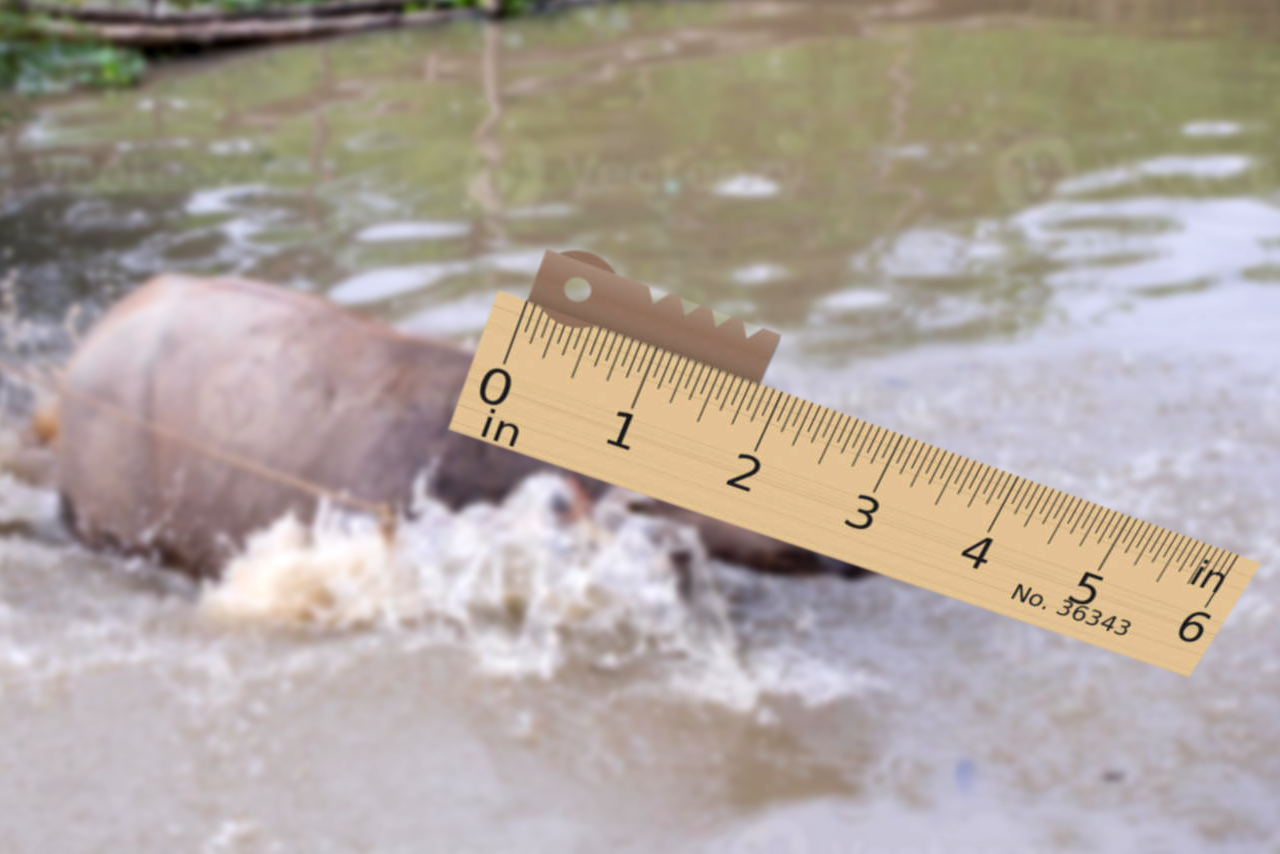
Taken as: in 1.8125
